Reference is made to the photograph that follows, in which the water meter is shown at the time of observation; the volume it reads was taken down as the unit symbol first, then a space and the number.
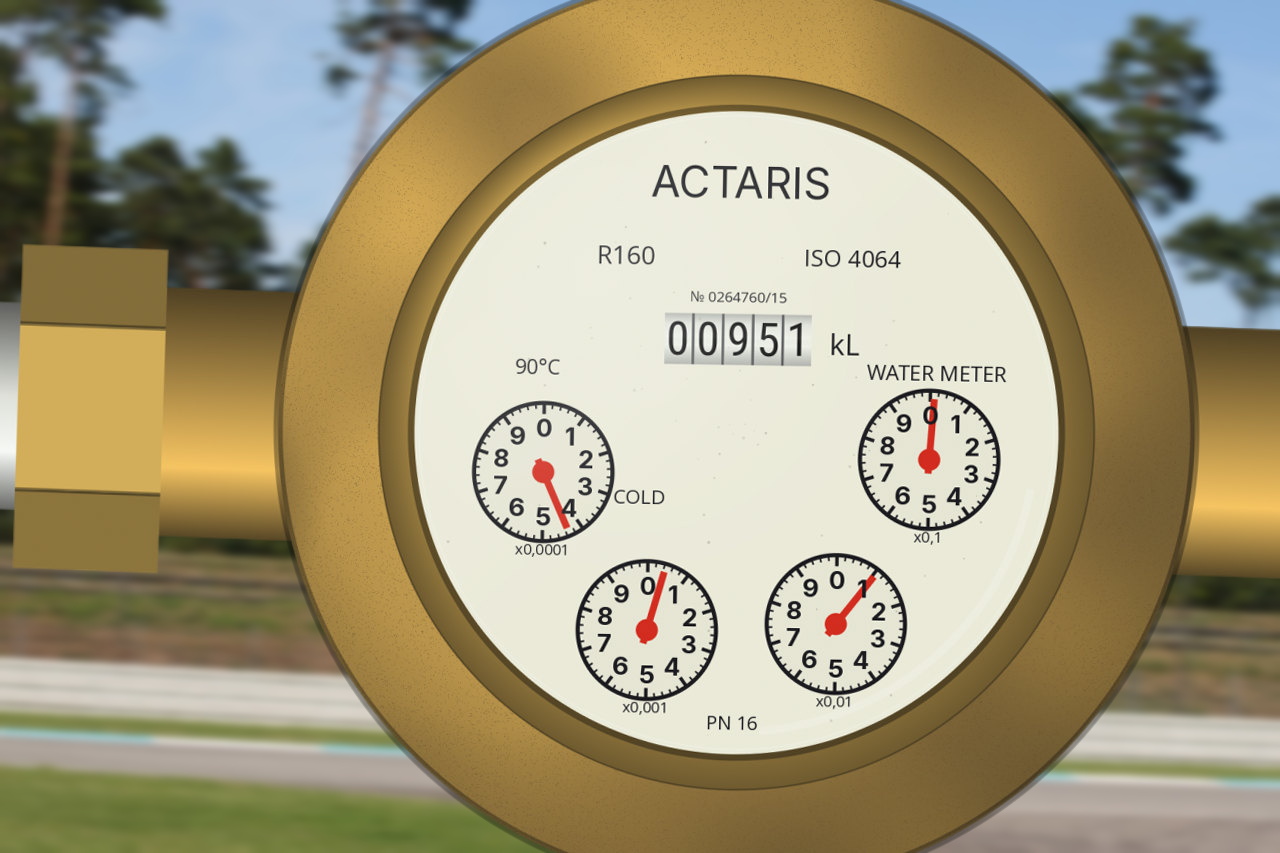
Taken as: kL 951.0104
